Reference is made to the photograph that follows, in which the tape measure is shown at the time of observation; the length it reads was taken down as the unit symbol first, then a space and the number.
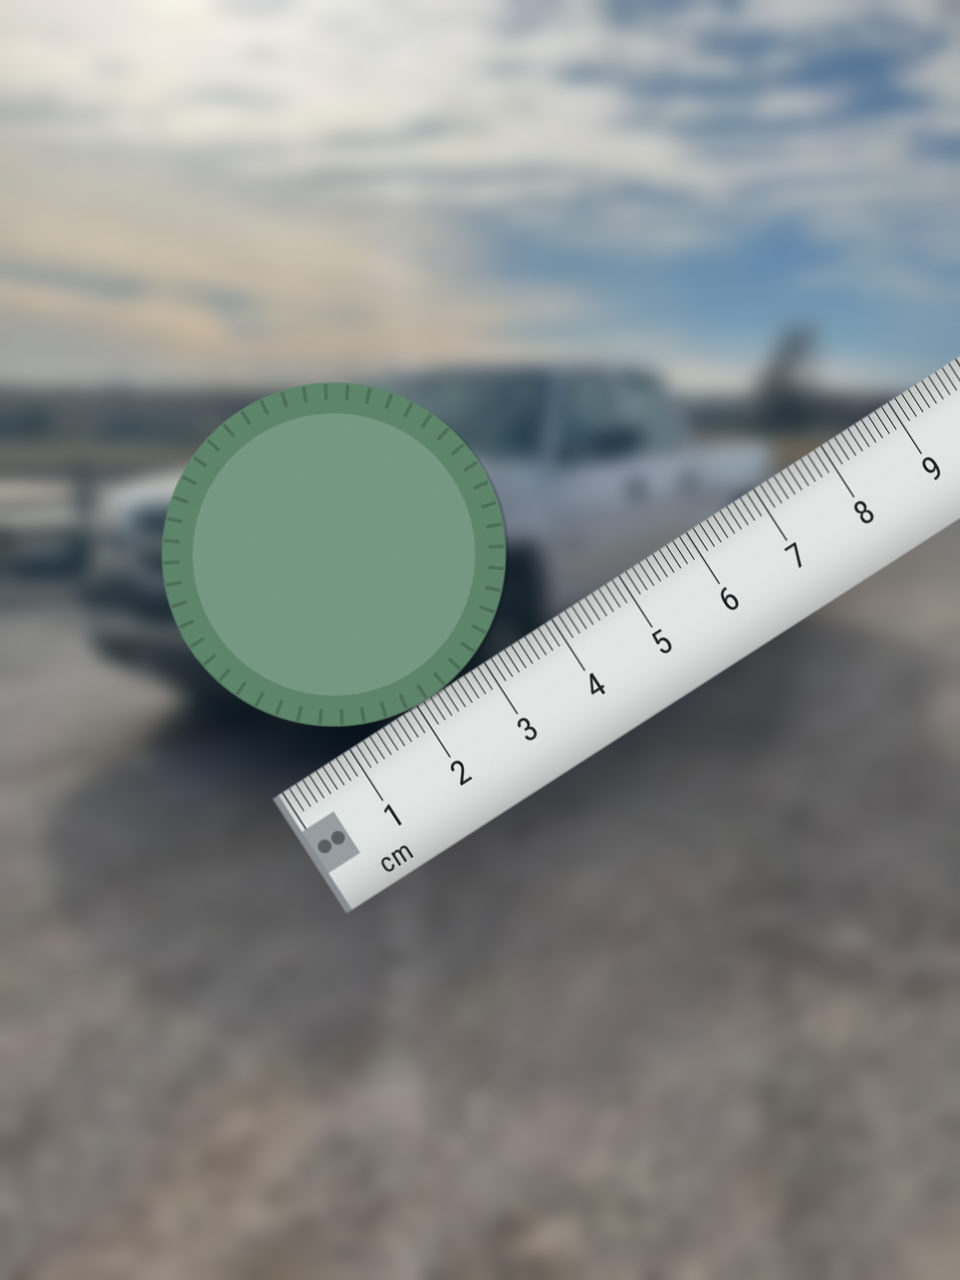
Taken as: cm 4.3
